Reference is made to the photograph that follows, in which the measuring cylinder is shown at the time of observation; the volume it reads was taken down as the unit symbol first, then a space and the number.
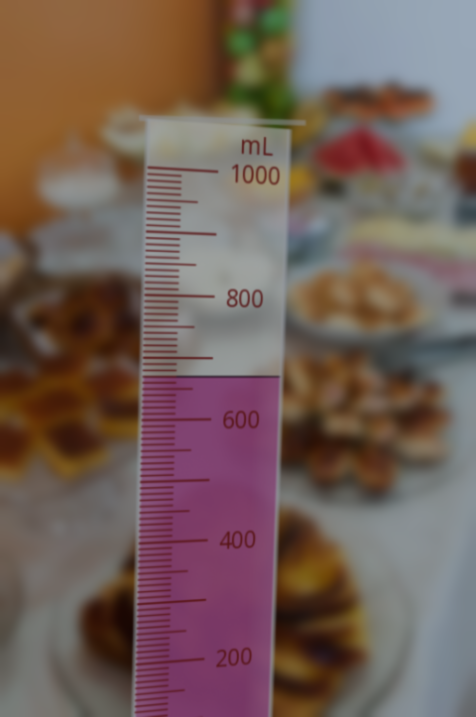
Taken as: mL 670
